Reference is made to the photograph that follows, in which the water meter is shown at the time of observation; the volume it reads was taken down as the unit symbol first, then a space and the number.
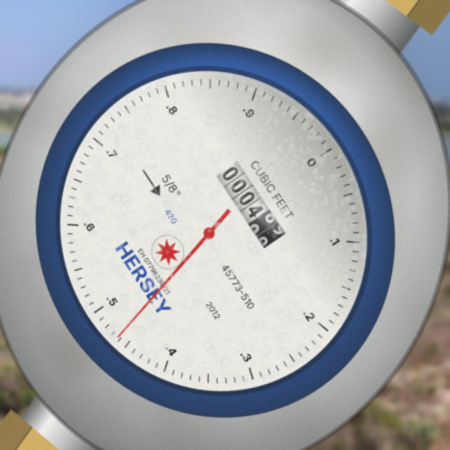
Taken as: ft³ 489.46
